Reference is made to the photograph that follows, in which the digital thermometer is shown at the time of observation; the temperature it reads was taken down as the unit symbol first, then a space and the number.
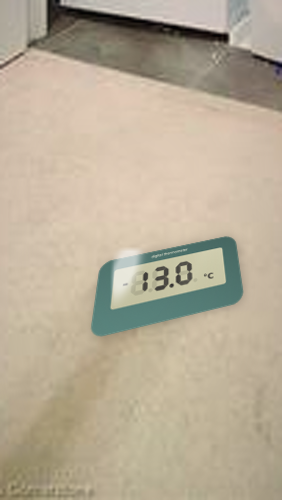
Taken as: °C -13.0
